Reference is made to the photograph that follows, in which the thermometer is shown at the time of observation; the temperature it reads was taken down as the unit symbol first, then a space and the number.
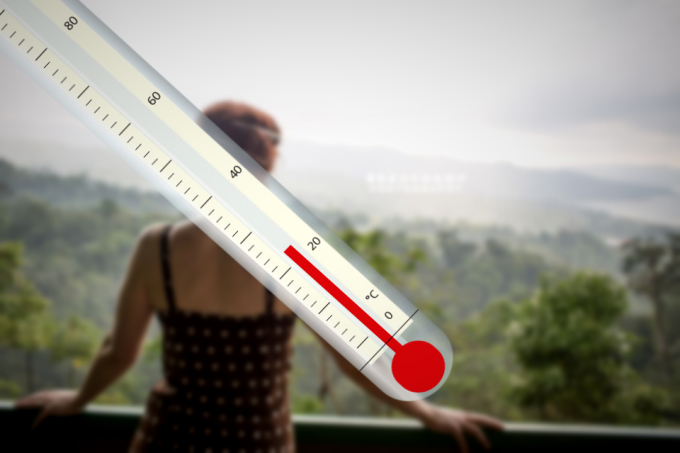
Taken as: °C 23
